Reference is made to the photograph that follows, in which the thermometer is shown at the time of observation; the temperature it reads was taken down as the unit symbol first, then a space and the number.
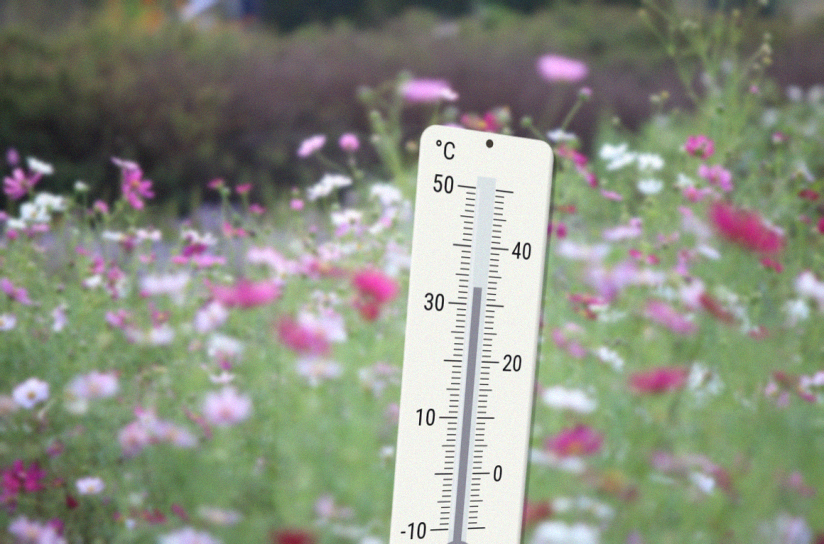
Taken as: °C 33
